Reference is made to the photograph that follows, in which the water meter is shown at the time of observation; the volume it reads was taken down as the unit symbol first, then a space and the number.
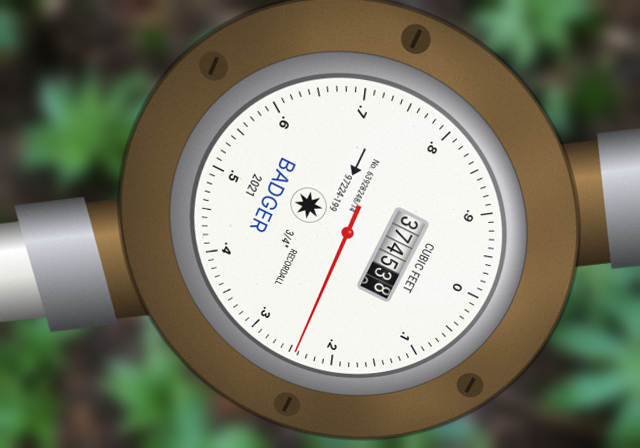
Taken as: ft³ 374538.24
